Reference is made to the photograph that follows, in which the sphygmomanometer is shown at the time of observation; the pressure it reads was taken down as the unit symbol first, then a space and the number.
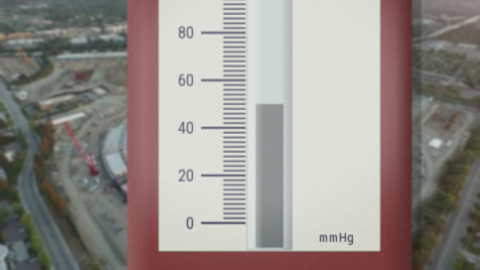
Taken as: mmHg 50
